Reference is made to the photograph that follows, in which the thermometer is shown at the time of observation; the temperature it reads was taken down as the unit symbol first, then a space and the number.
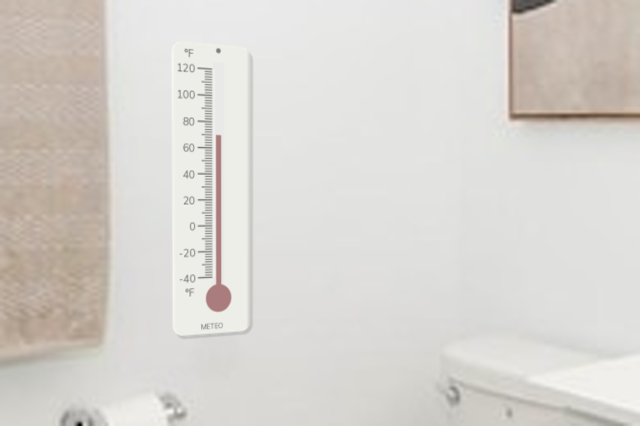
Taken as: °F 70
